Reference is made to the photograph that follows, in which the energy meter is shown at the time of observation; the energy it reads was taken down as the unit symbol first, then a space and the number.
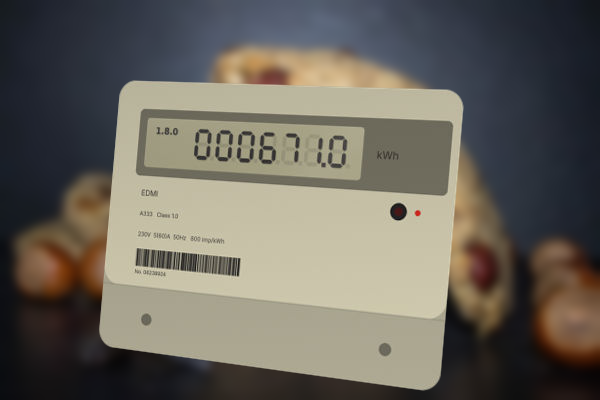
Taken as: kWh 671.0
